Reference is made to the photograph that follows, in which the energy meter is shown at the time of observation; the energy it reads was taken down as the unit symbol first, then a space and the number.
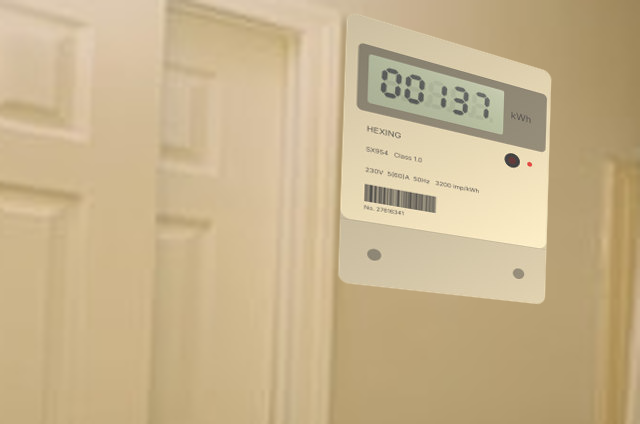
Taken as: kWh 137
